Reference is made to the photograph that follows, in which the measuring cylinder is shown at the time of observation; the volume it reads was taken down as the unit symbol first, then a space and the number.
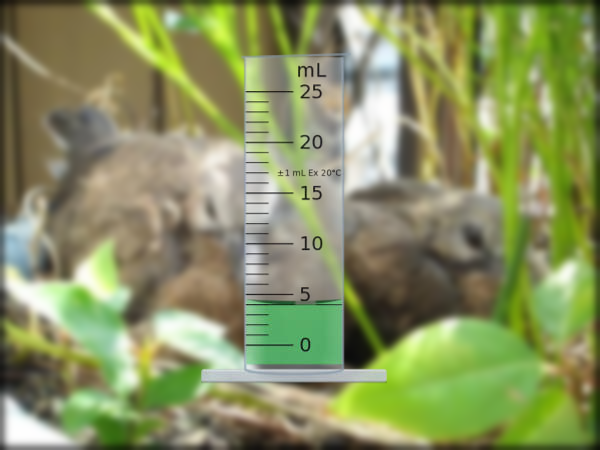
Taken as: mL 4
